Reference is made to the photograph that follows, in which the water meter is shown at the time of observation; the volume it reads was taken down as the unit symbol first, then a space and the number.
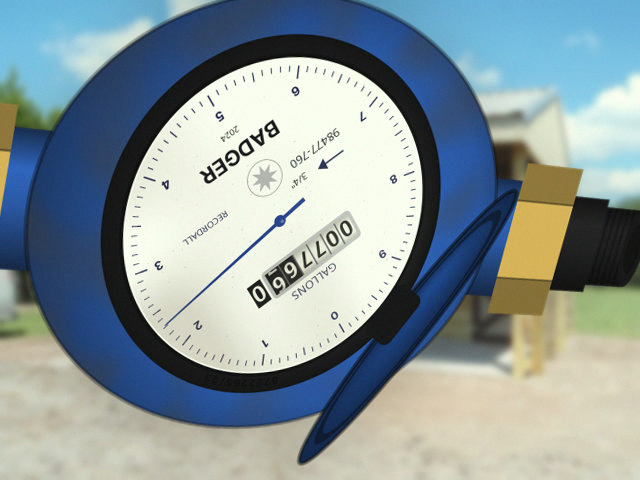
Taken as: gal 77662.3
